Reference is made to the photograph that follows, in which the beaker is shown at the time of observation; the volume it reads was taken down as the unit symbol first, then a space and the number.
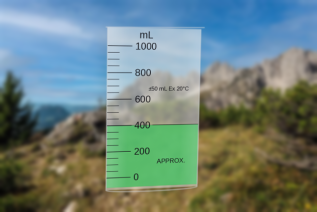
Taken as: mL 400
